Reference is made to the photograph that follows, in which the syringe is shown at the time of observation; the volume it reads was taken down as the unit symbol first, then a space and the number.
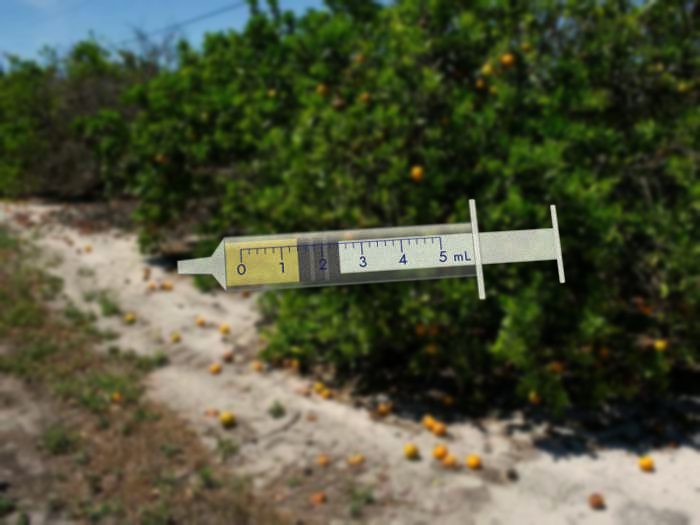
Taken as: mL 1.4
